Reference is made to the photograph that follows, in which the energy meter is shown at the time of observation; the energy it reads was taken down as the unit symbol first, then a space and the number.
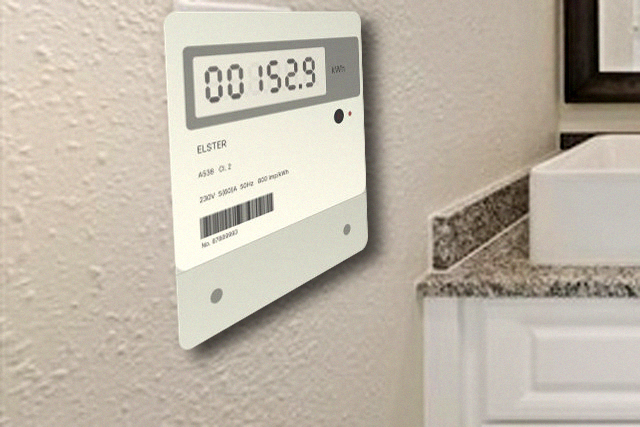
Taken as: kWh 152.9
